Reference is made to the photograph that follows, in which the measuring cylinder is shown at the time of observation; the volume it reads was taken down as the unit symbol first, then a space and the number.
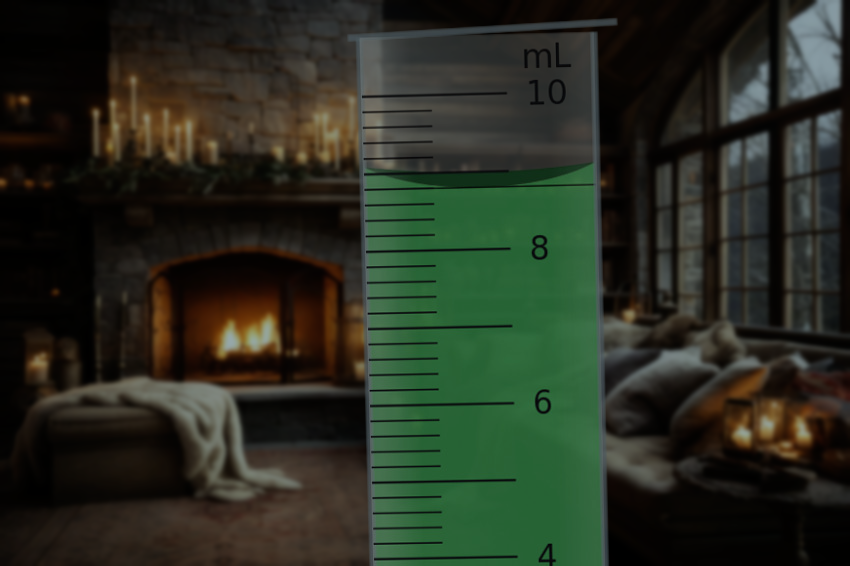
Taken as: mL 8.8
